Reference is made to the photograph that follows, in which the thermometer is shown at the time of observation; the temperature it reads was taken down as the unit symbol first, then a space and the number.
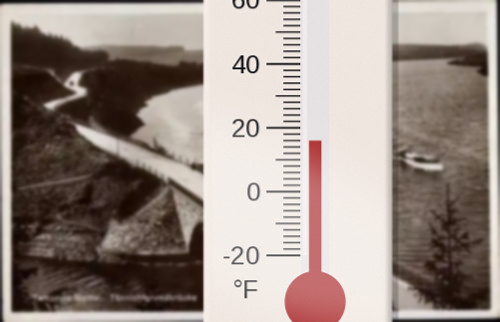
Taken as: °F 16
